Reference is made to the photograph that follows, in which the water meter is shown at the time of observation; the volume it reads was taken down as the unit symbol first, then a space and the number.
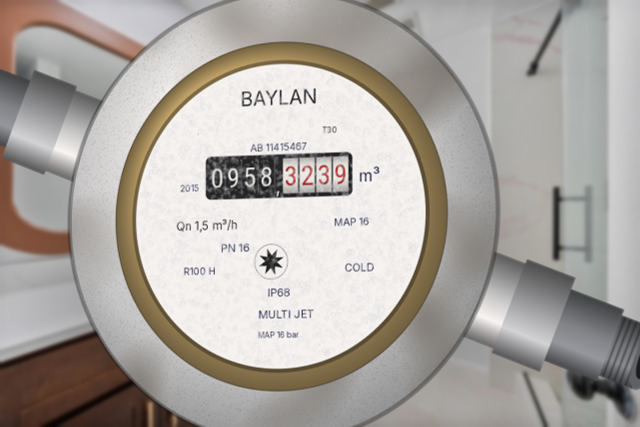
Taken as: m³ 958.3239
